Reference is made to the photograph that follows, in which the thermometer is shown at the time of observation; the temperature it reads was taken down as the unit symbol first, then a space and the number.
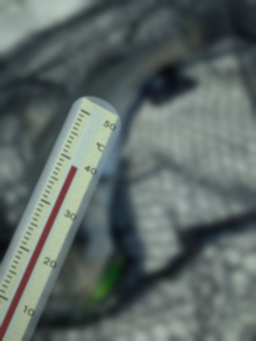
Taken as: °C 39
